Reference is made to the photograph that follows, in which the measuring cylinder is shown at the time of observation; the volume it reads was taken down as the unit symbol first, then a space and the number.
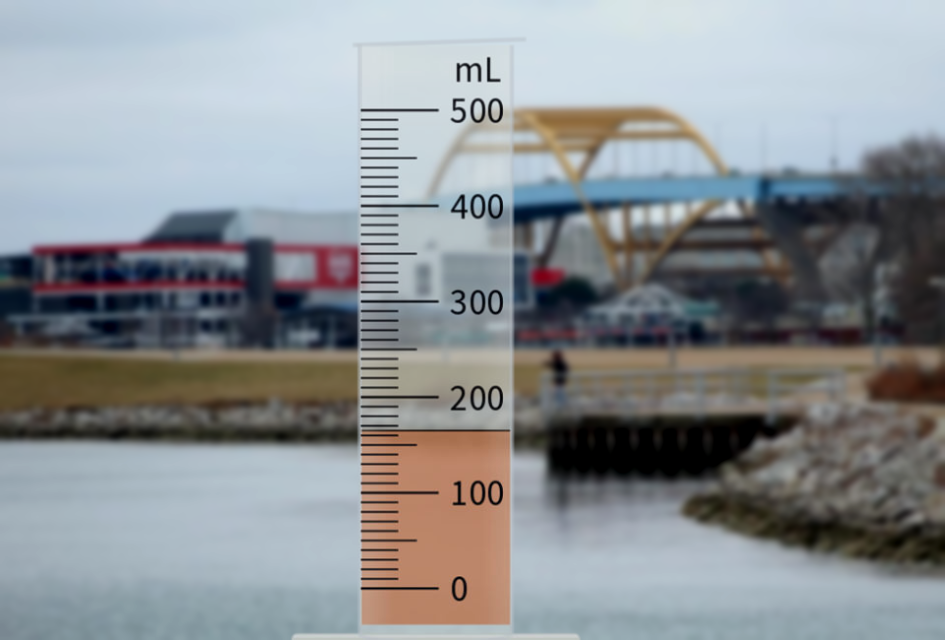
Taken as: mL 165
